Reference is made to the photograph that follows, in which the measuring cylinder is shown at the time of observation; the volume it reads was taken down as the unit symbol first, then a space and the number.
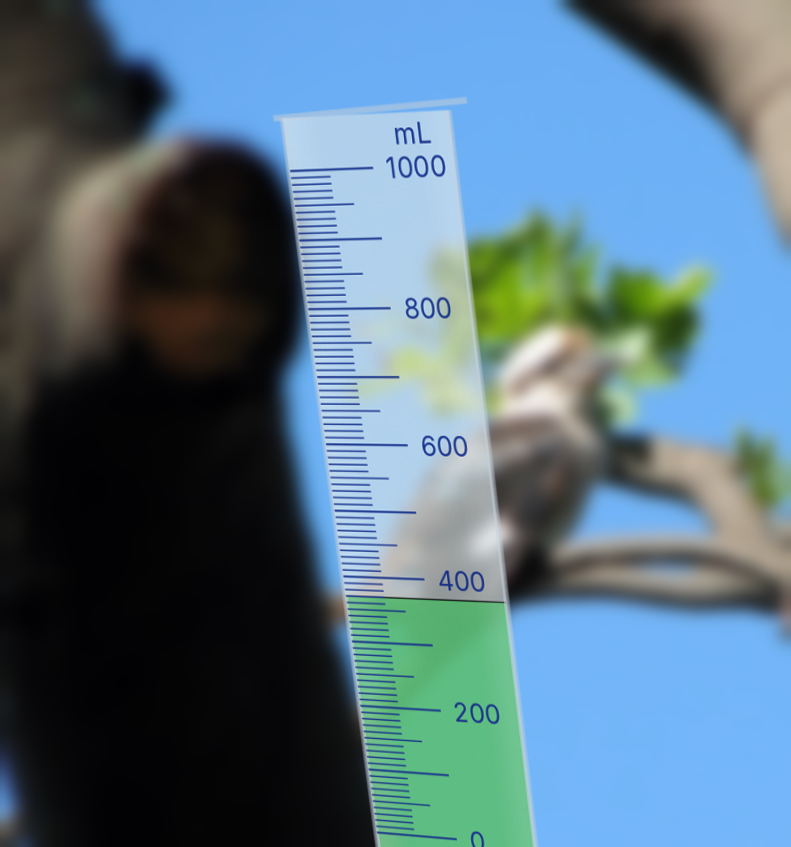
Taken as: mL 370
